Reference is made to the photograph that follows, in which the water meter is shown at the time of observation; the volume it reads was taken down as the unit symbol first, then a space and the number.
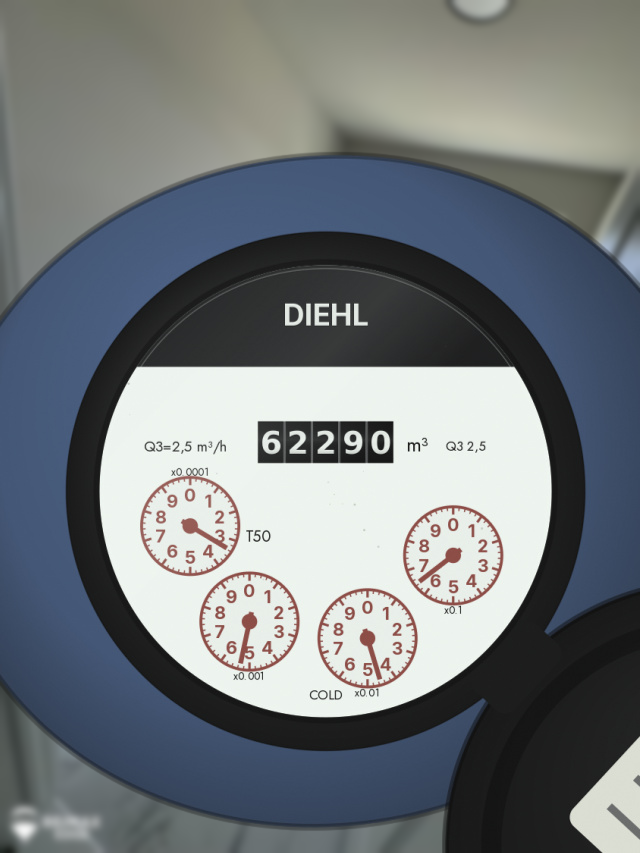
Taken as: m³ 62290.6453
